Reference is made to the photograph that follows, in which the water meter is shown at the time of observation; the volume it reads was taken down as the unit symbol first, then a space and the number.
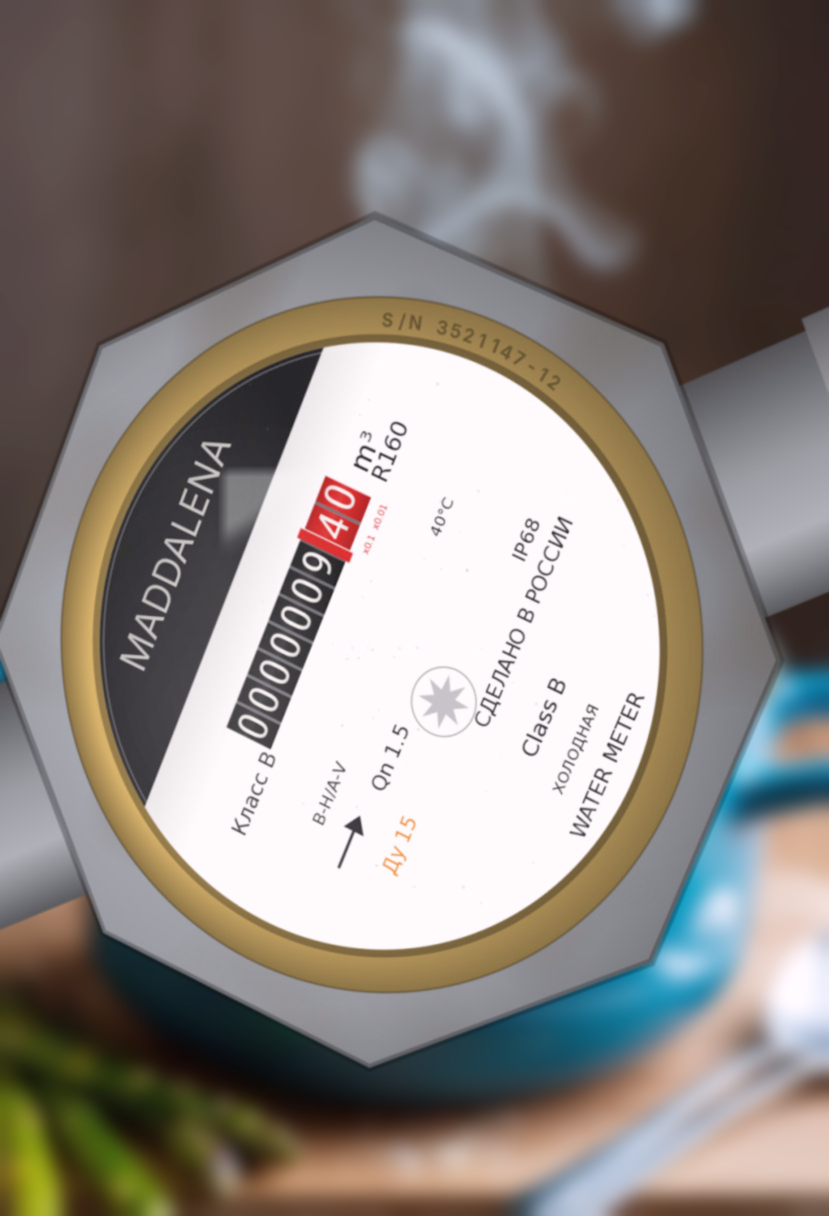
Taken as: m³ 9.40
